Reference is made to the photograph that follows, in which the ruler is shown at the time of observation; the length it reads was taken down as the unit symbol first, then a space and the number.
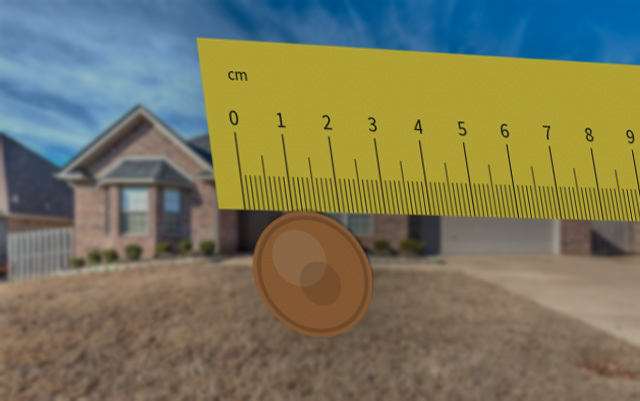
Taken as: cm 2.5
